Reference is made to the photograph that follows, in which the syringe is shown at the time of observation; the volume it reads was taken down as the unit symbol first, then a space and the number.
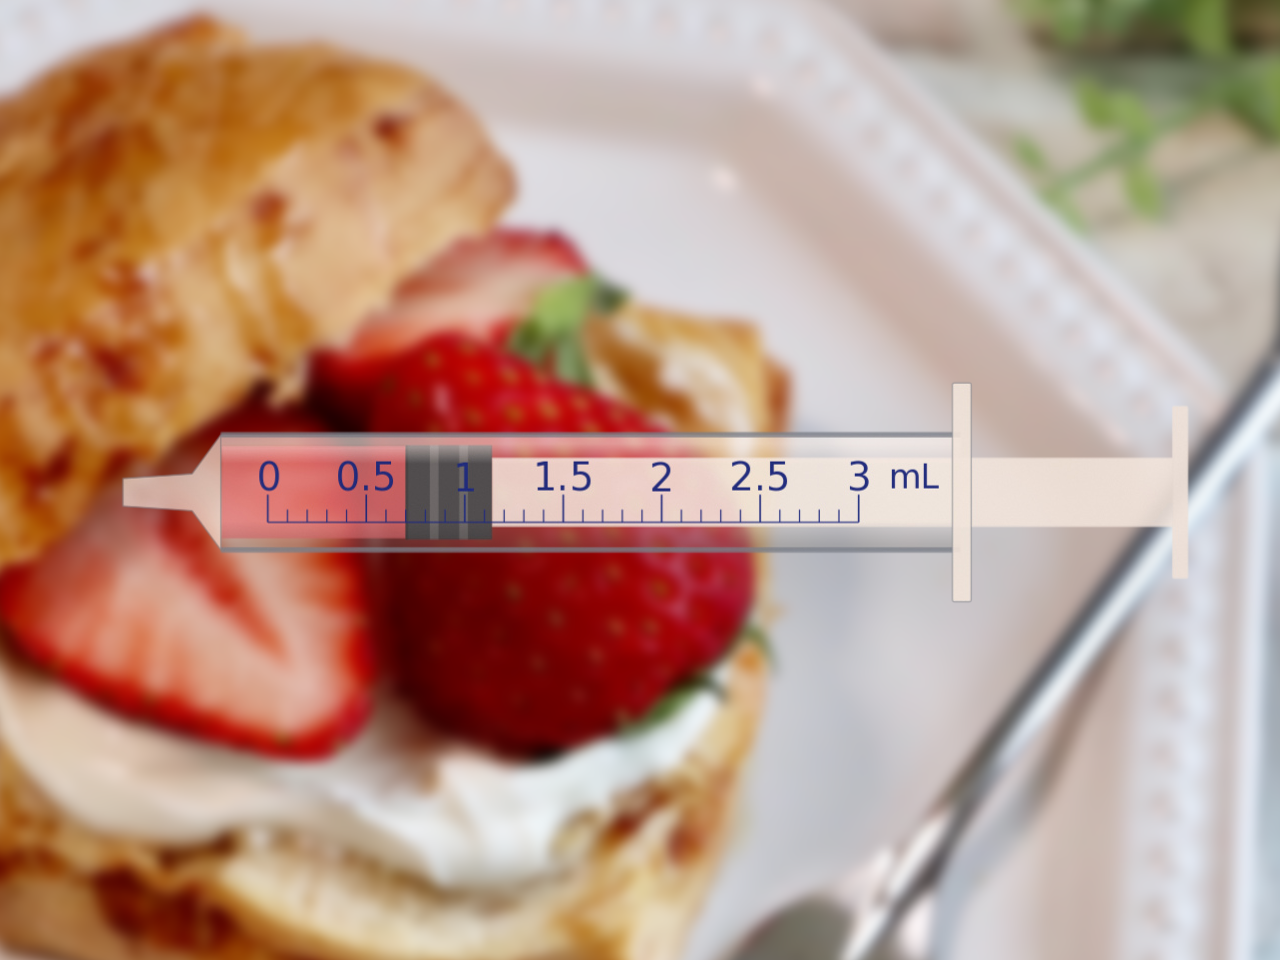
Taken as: mL 0.7
